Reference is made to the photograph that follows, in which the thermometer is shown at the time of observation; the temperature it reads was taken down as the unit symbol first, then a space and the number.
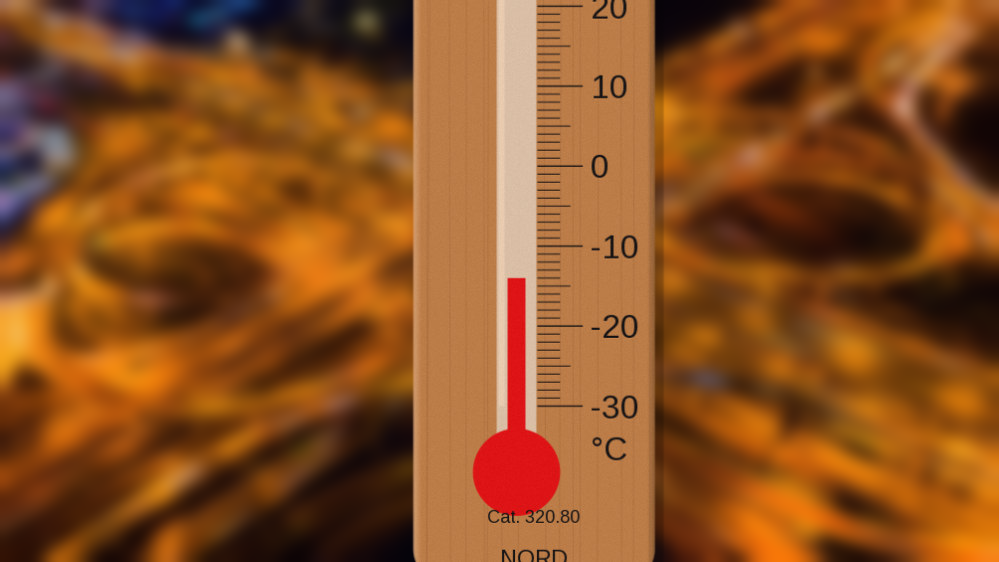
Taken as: °C -14
